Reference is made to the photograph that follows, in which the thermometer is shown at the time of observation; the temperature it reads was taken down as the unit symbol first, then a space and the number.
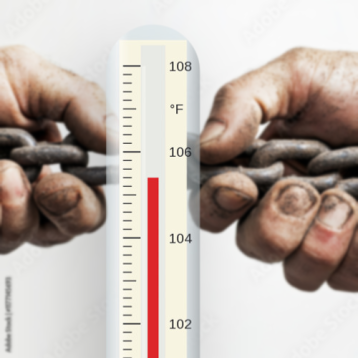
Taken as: °F 105.4
